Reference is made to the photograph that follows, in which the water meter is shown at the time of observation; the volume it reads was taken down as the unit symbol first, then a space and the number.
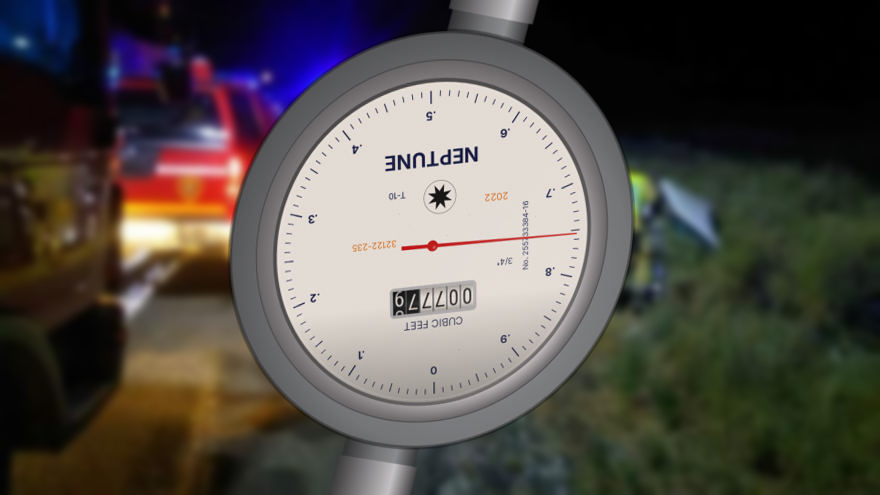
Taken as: ft³ 7778.75
